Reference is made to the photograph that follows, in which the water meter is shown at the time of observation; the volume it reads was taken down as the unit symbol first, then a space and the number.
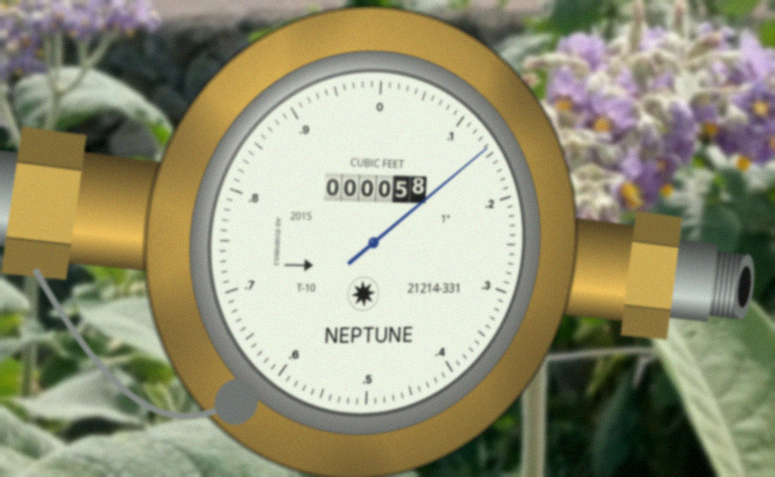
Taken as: ft³ 58.14
